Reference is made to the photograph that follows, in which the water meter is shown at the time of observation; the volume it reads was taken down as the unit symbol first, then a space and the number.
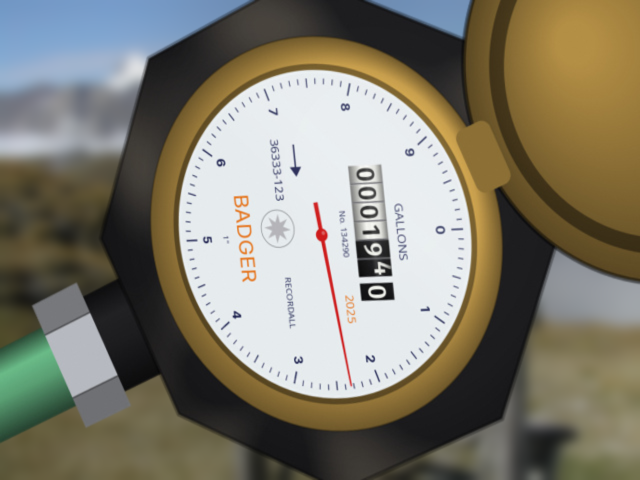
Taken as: gal 1942.3
